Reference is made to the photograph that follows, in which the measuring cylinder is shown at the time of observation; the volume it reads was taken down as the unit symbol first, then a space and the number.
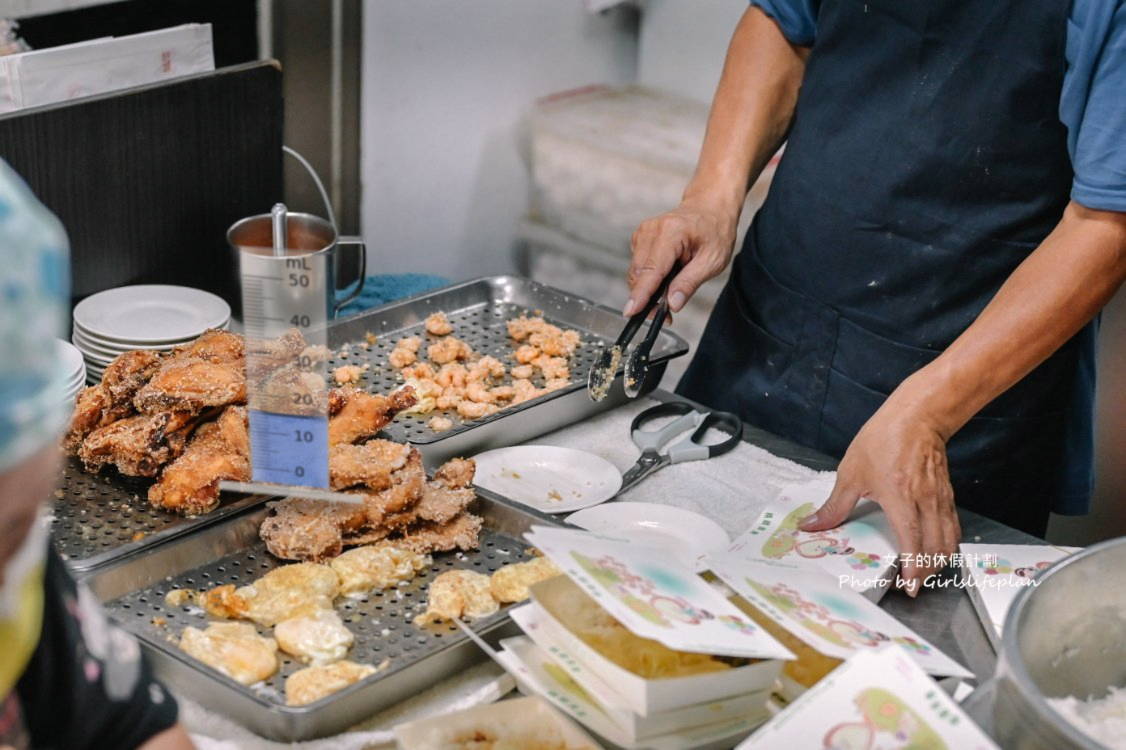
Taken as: mL 15
